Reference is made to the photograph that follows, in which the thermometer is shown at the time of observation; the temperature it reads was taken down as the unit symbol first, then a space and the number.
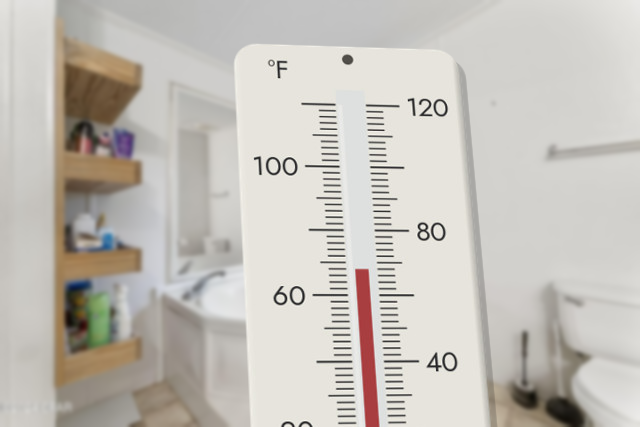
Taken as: °F 68
